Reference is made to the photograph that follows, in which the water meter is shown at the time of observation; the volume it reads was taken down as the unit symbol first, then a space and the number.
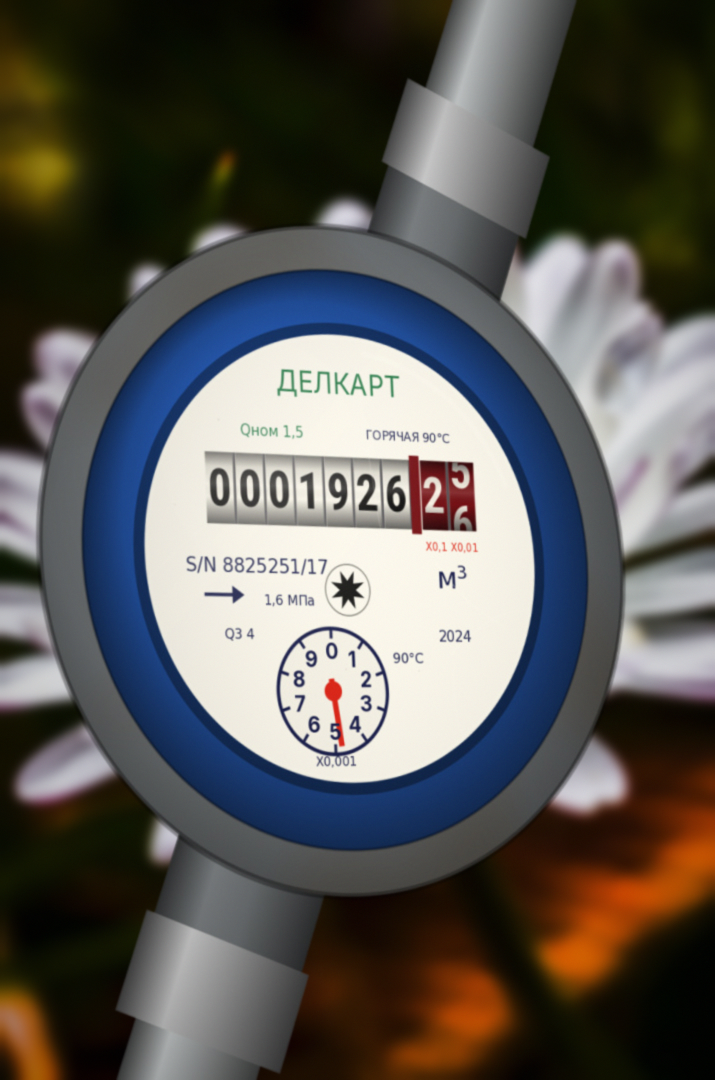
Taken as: m³ 1926.254
